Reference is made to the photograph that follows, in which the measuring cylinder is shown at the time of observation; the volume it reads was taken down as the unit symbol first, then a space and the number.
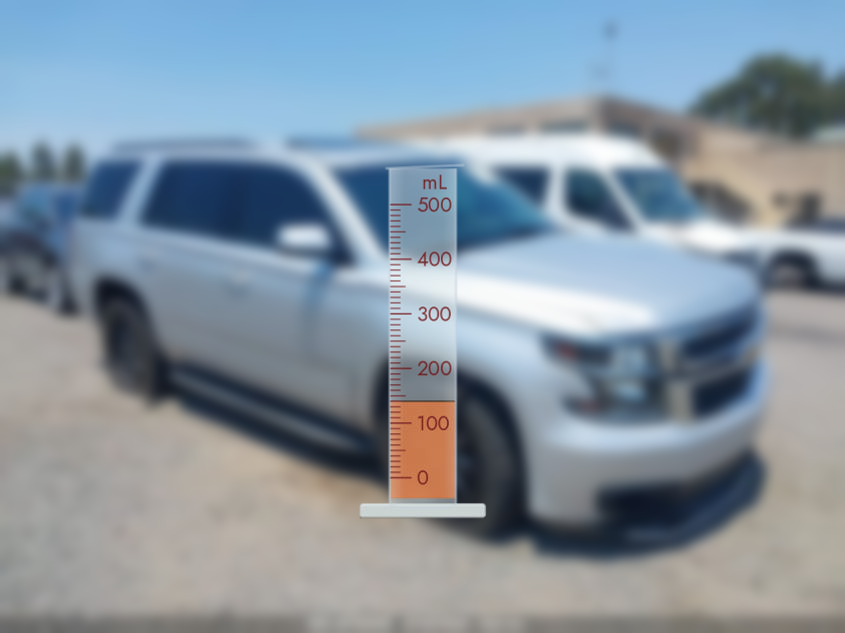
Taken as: mL 140
